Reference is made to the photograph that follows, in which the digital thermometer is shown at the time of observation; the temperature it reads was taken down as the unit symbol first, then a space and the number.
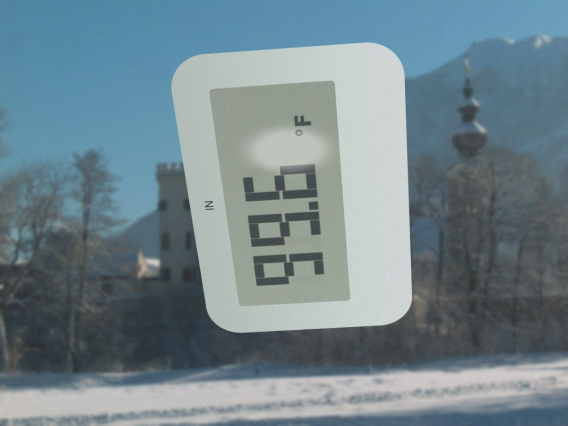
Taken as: °F 99.6
